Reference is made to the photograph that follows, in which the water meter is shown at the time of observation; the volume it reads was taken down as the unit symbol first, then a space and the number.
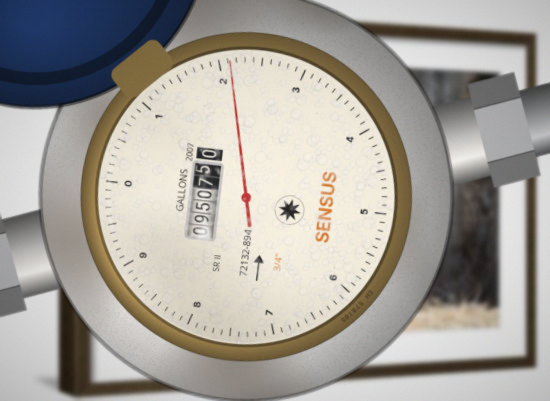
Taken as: gal 950752.1
